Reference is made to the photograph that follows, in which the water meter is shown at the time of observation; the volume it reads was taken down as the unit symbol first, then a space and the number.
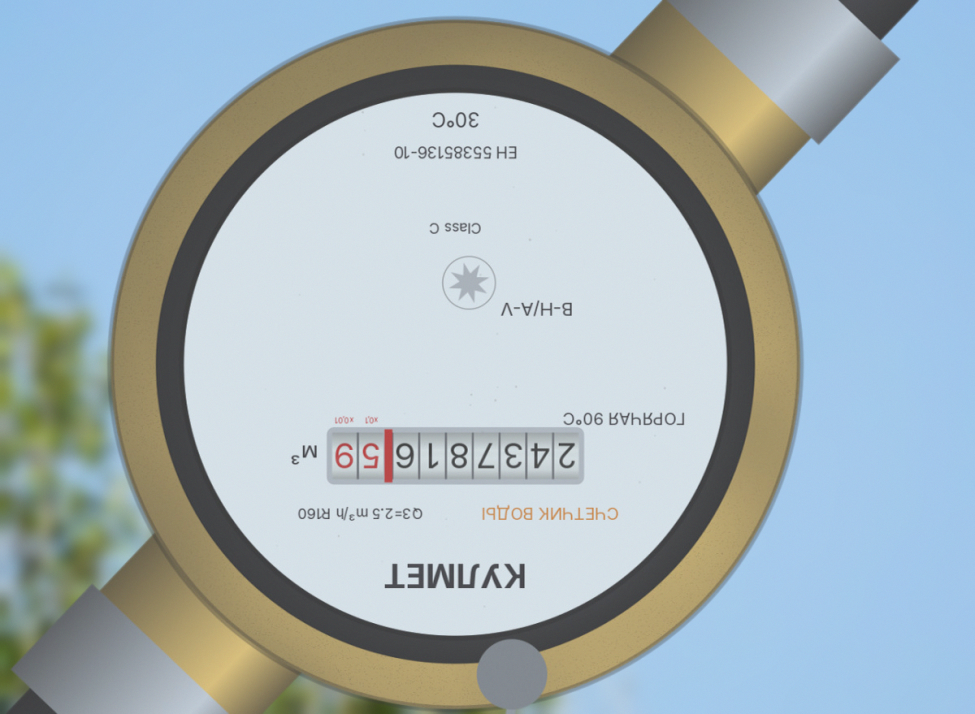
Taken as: m³ 2437816.59
